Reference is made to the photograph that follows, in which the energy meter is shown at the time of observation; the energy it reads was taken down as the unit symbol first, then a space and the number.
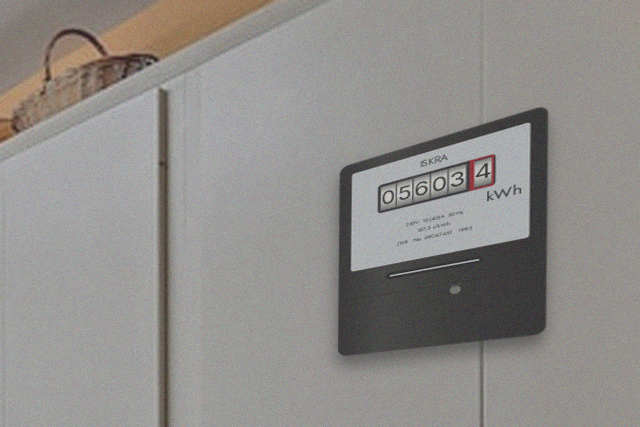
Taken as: kWh 5603.4
